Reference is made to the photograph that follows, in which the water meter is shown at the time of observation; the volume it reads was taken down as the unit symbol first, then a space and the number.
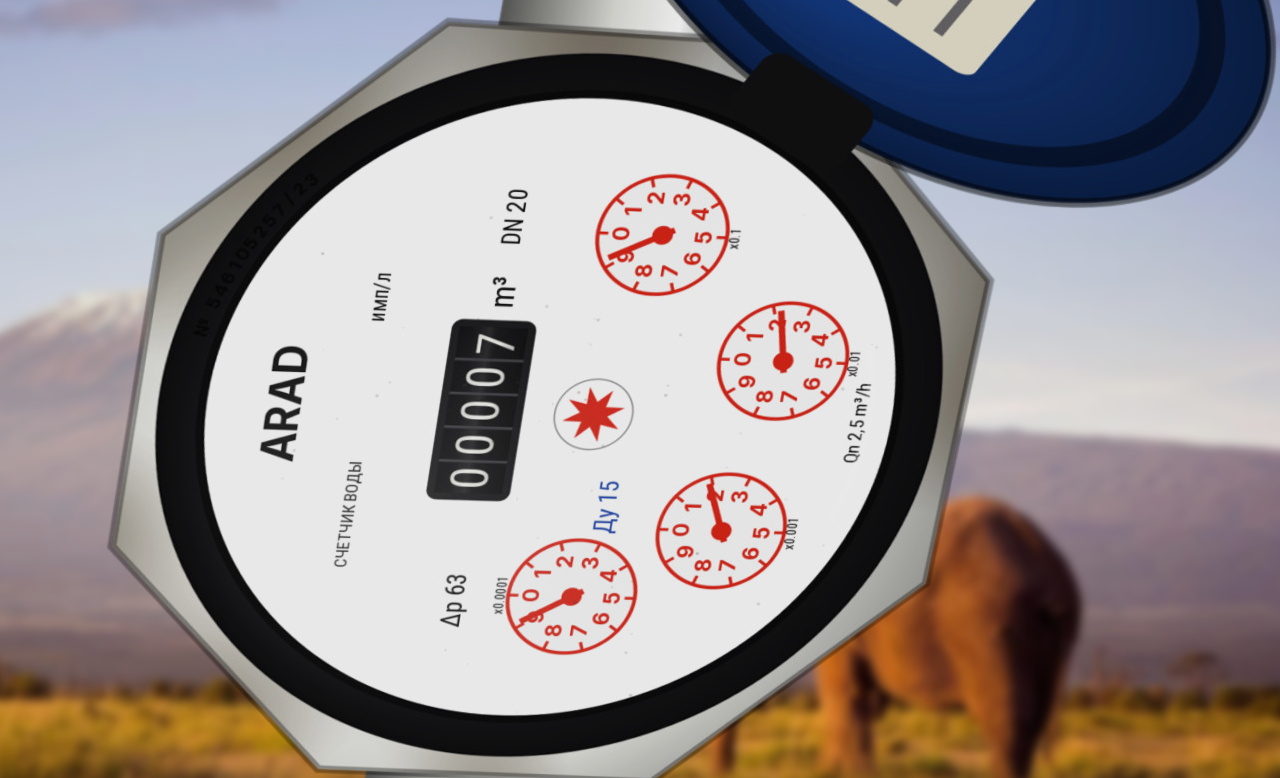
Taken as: m³ 6.9219
